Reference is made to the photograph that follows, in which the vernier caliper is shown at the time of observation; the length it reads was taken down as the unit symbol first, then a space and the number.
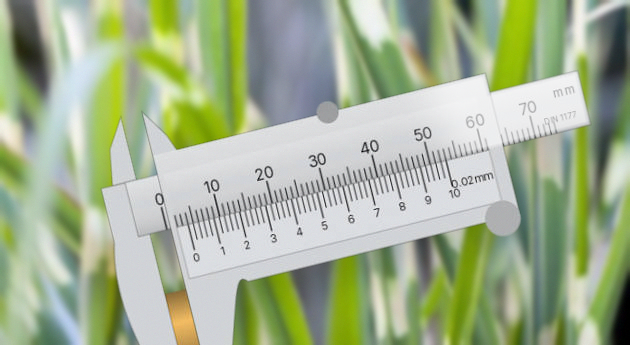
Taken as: mm 4.0
